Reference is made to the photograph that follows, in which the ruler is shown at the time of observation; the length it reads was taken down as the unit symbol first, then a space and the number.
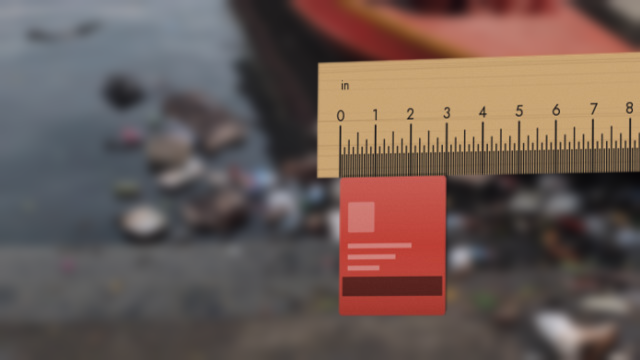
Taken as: in 3
